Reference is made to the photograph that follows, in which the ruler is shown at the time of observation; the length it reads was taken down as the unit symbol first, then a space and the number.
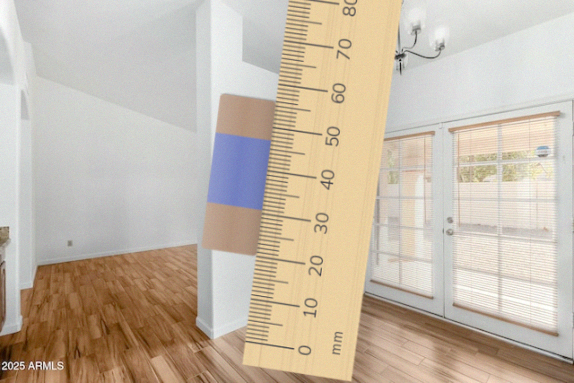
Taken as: mm 36
